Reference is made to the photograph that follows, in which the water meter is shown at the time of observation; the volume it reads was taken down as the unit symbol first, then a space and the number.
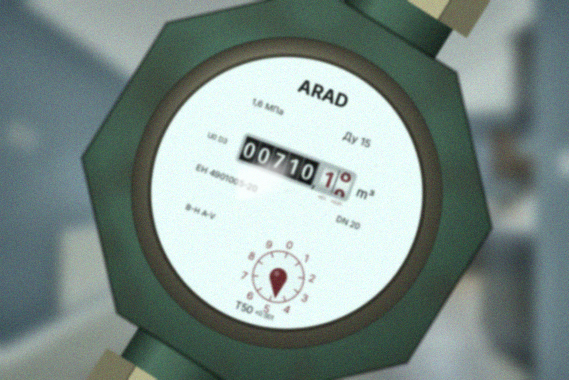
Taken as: m³ 710.184
